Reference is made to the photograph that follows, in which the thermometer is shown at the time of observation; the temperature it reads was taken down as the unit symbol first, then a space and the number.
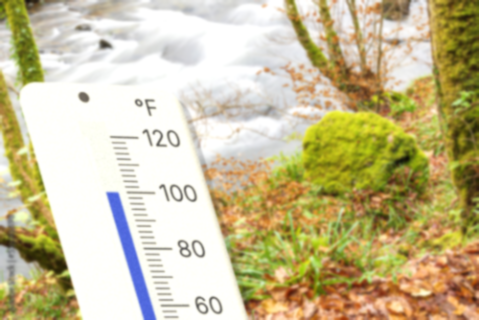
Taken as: °F 100
